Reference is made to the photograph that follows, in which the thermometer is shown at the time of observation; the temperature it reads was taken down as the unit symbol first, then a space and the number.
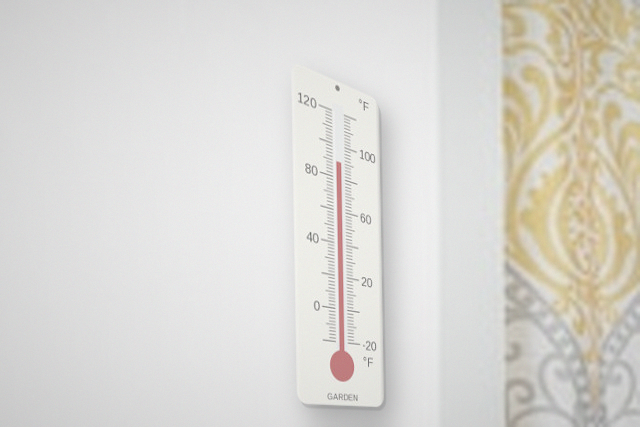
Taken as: °F 90
